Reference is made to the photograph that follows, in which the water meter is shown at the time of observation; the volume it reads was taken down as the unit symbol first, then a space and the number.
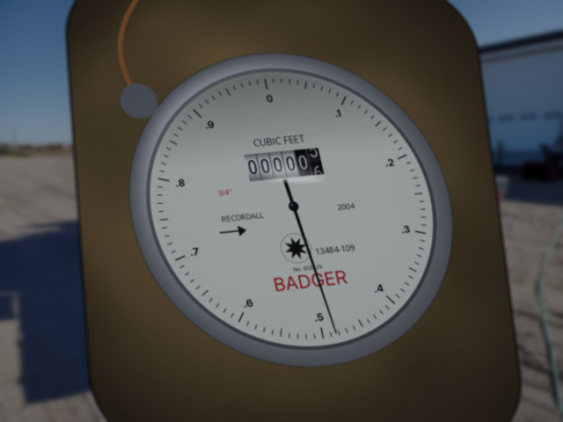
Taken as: ft³ 5.48
